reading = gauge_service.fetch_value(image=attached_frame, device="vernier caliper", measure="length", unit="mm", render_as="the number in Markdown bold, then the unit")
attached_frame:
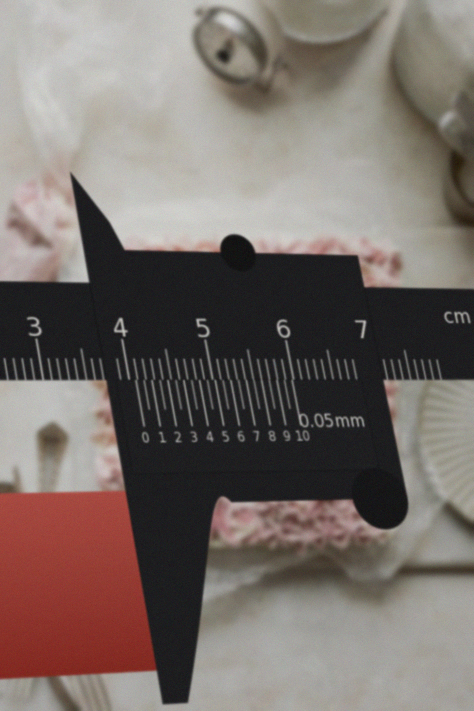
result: **40.8** mm
